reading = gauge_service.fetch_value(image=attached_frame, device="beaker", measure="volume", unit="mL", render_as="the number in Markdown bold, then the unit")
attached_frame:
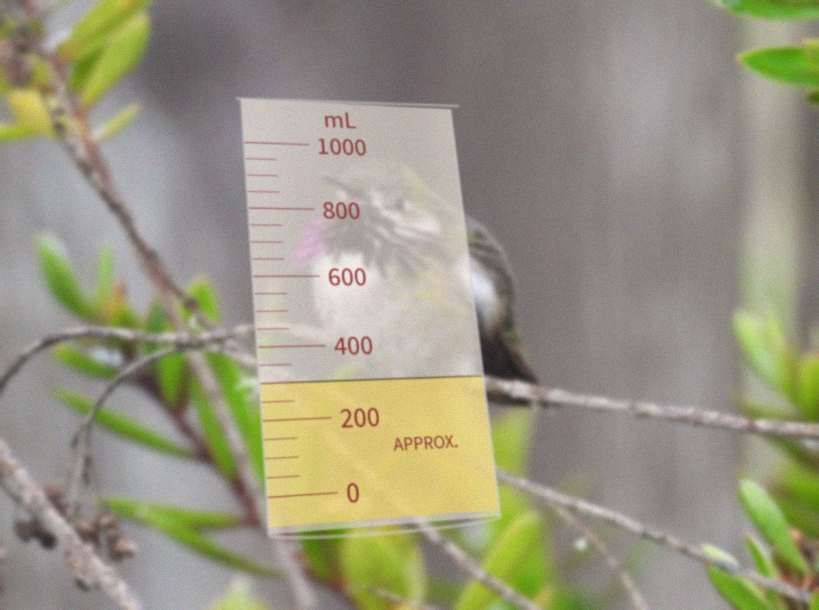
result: **300** mL
